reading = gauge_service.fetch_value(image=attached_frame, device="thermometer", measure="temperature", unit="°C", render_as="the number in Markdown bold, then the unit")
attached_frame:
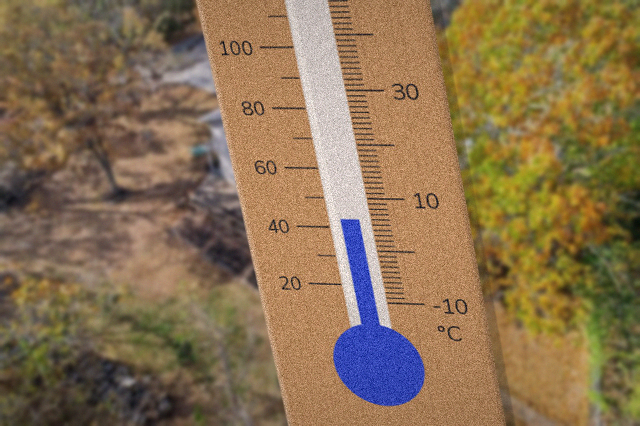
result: **6** °C
